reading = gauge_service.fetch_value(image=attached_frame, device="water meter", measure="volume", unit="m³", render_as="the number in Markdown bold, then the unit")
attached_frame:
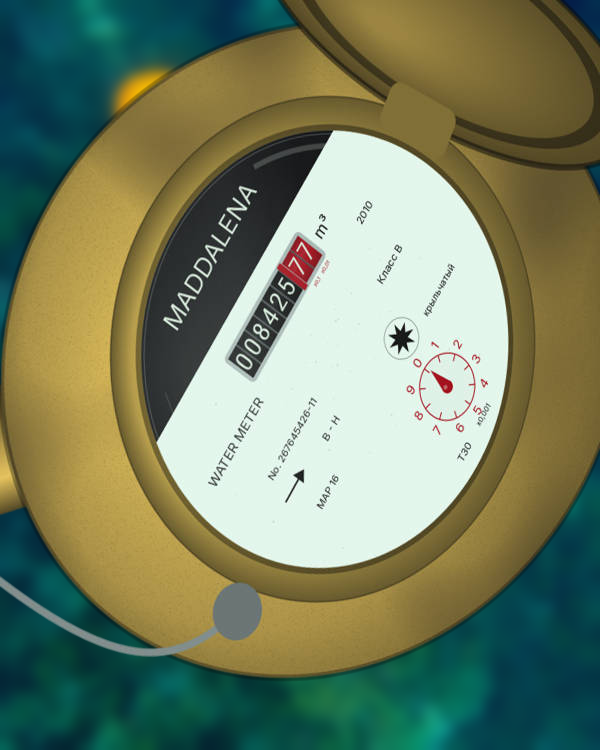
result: **8425.770** m³
